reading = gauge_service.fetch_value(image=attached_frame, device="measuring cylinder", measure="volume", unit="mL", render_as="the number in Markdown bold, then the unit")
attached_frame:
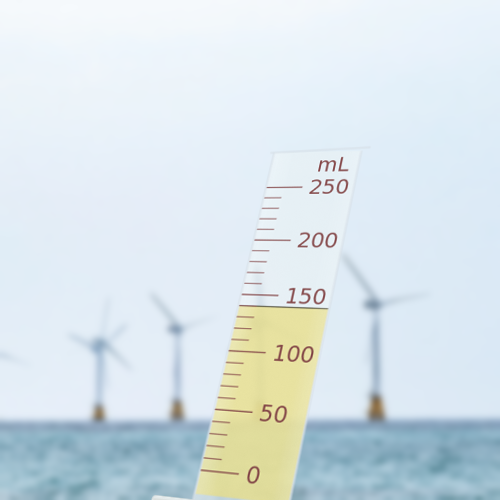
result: **140** mL
